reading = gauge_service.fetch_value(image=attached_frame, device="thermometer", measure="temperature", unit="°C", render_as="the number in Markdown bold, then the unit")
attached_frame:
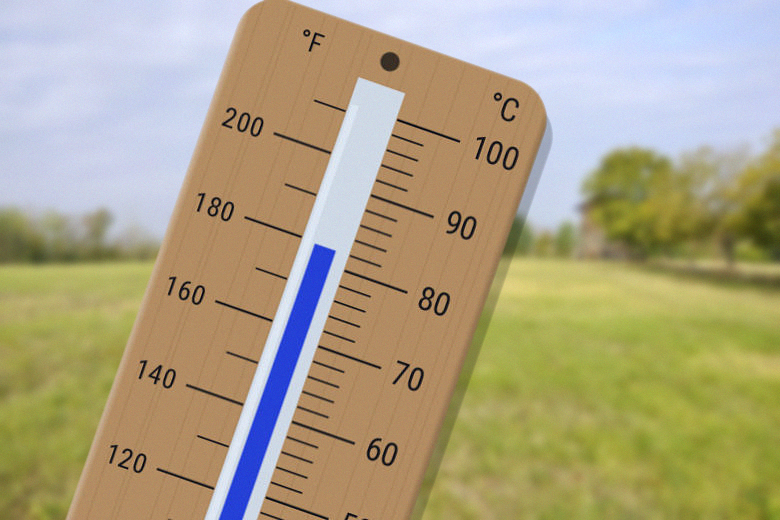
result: **82** °C
